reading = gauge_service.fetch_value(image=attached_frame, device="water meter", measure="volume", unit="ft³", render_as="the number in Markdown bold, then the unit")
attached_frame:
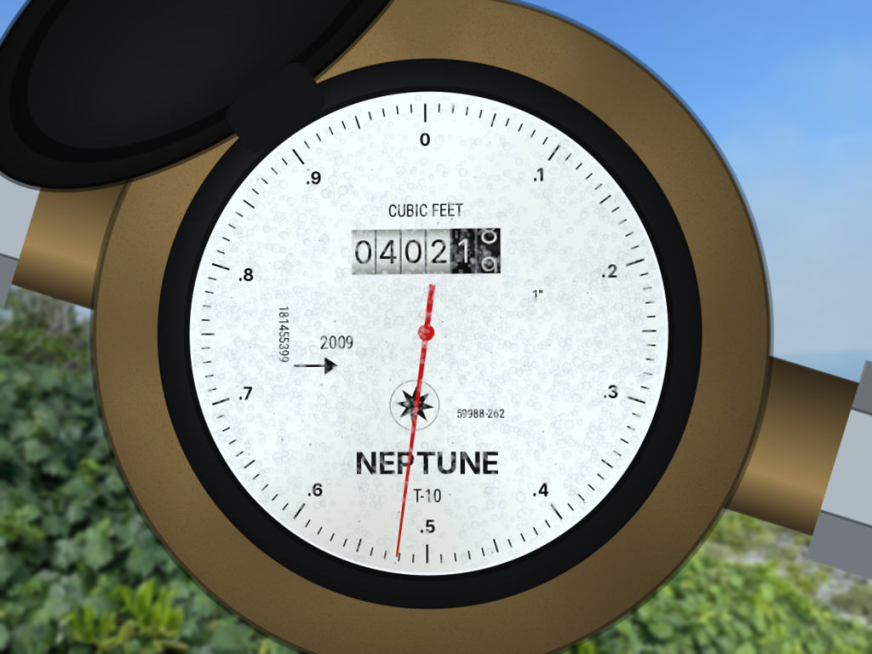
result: **40218.52** ft³
